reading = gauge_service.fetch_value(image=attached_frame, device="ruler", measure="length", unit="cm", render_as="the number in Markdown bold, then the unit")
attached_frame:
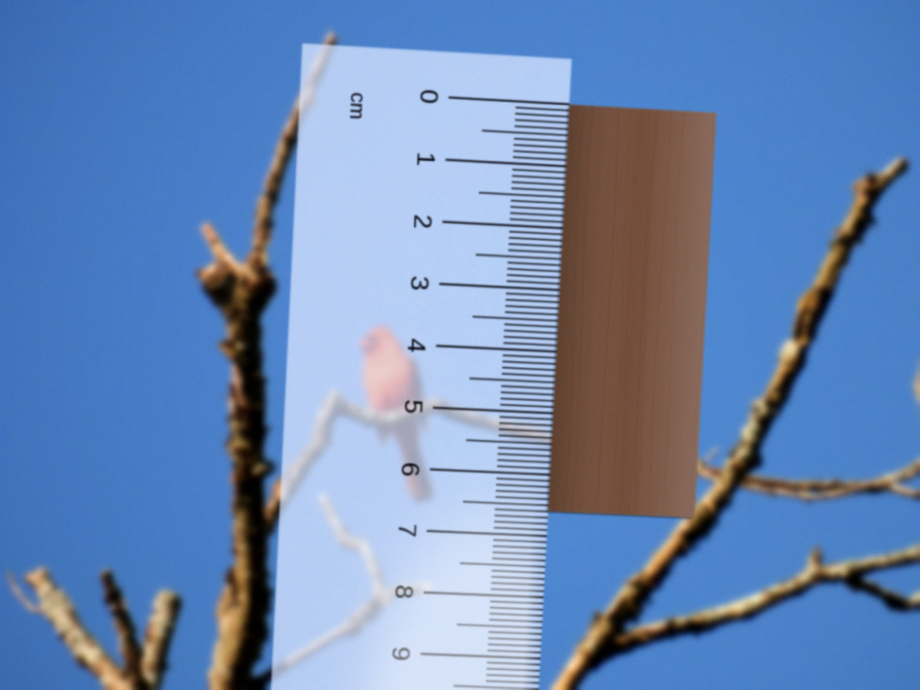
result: **6.6** cm
